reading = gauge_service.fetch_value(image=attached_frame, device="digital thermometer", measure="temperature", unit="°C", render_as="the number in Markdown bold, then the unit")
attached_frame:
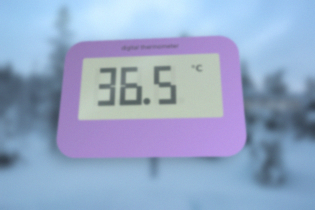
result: **36.5** °C
